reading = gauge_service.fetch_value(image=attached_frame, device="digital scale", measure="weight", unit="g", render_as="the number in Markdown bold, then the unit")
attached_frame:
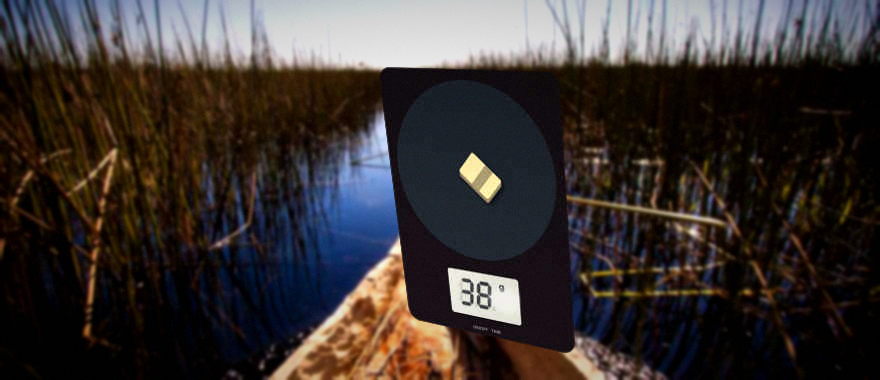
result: **38** g
